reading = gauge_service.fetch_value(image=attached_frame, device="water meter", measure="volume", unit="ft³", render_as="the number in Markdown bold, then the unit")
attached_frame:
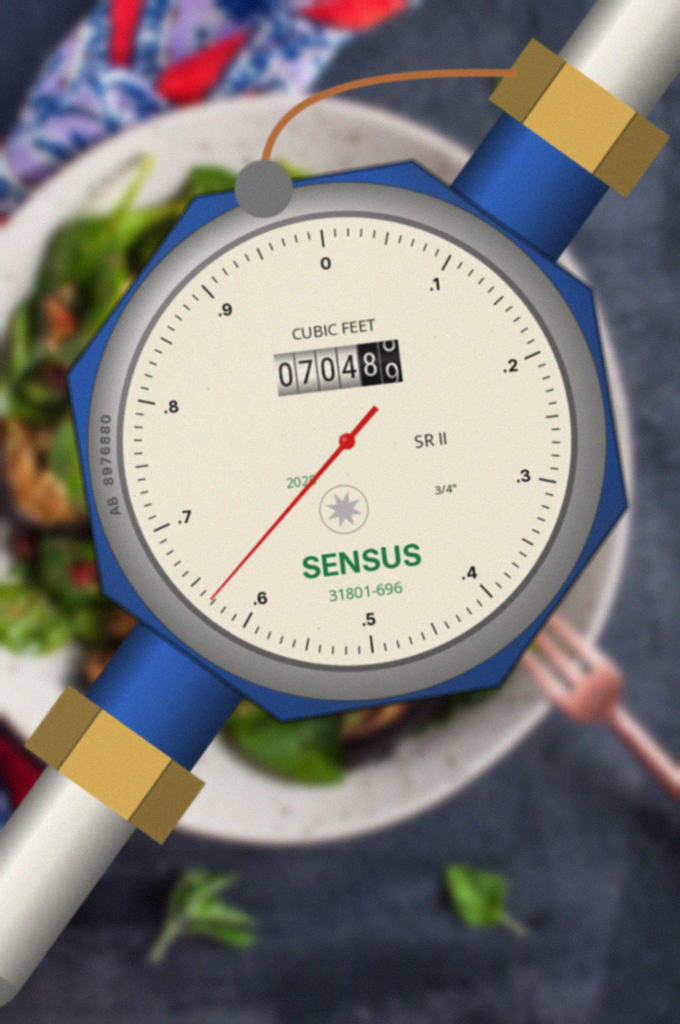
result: **70488.63** ft³
